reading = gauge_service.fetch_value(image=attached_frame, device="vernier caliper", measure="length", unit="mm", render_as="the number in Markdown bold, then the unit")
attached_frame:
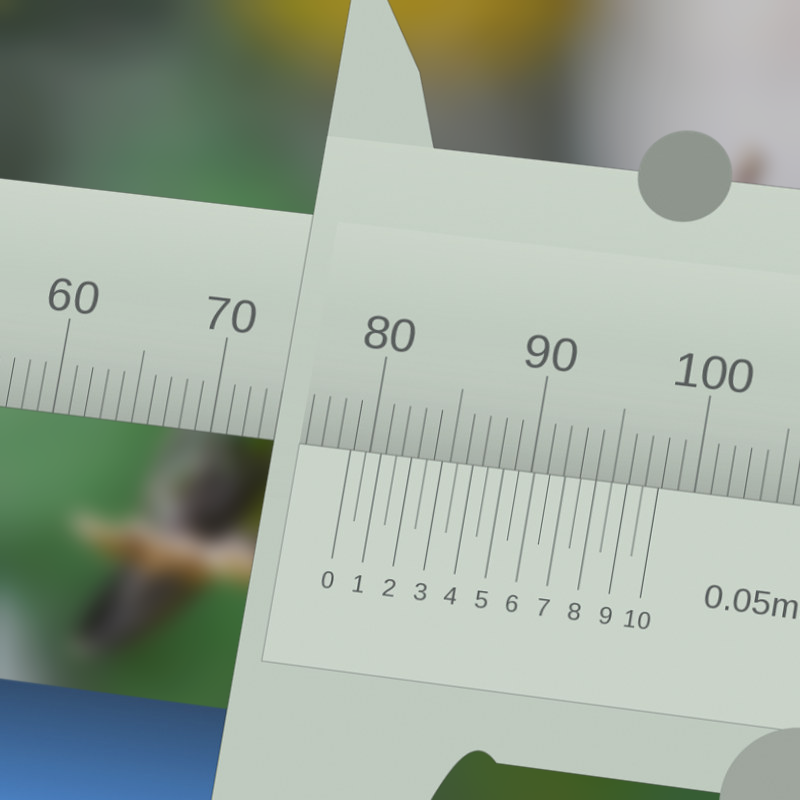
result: **78.8** mm
